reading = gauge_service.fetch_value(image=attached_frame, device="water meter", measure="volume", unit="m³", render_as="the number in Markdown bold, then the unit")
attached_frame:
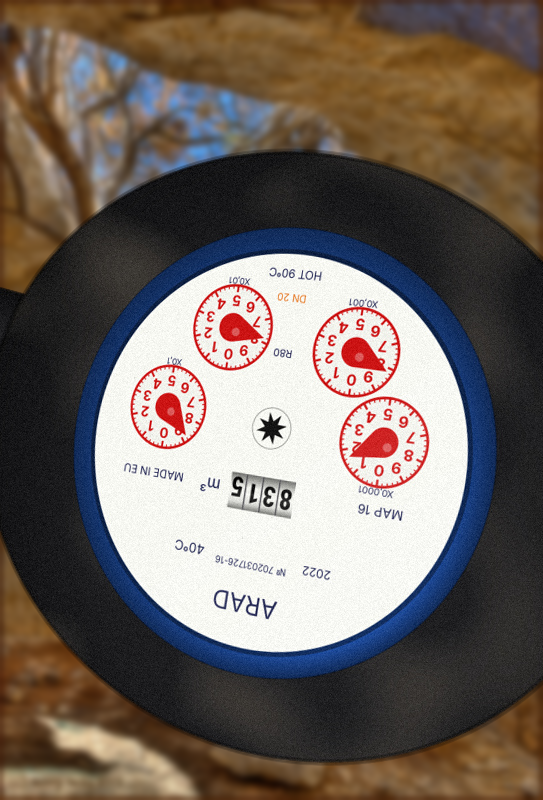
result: **8314.8781** m³
